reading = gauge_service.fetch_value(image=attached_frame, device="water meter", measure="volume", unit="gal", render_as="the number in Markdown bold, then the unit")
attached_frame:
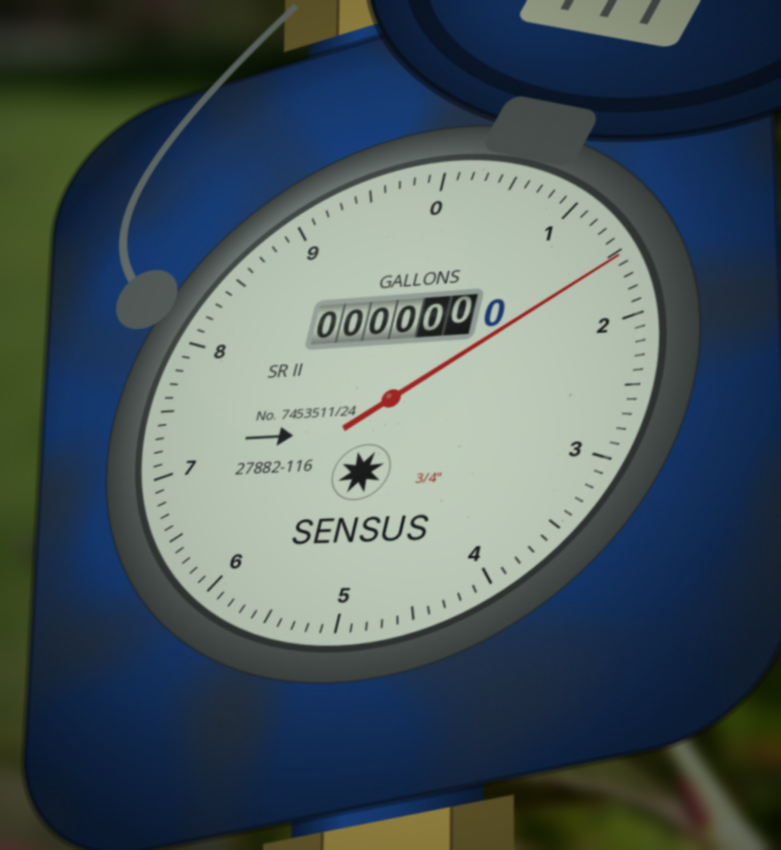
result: **1.5** gal
